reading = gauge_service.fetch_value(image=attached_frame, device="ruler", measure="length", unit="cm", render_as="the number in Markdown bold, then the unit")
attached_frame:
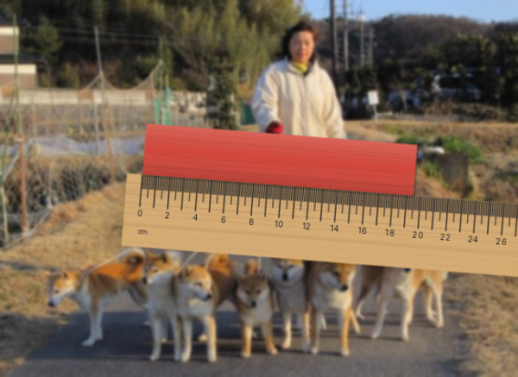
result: **19.5** cm
